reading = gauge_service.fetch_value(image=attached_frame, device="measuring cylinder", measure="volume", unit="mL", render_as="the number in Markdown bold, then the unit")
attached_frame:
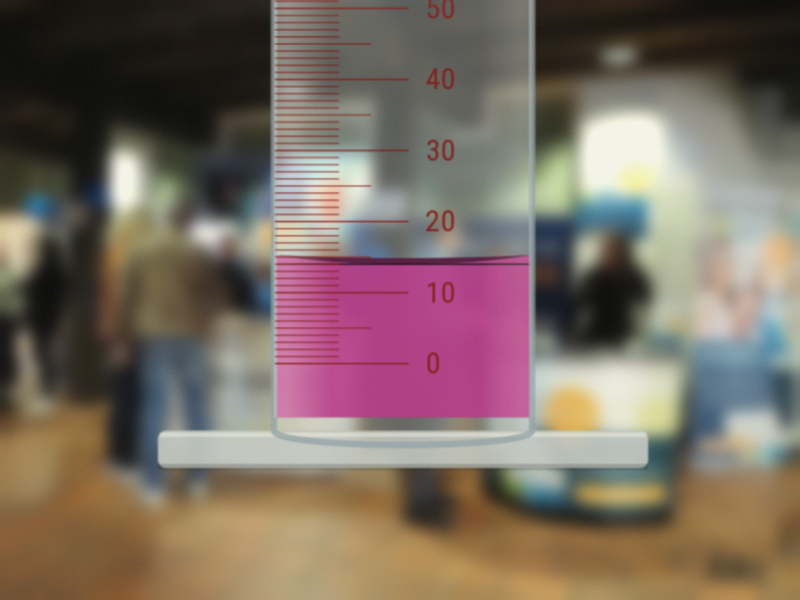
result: **14** mL
